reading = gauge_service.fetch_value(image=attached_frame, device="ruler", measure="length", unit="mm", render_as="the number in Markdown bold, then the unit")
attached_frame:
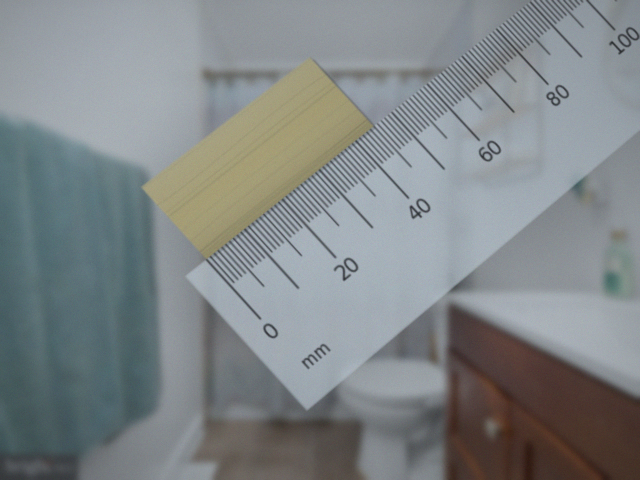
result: **45** mm
